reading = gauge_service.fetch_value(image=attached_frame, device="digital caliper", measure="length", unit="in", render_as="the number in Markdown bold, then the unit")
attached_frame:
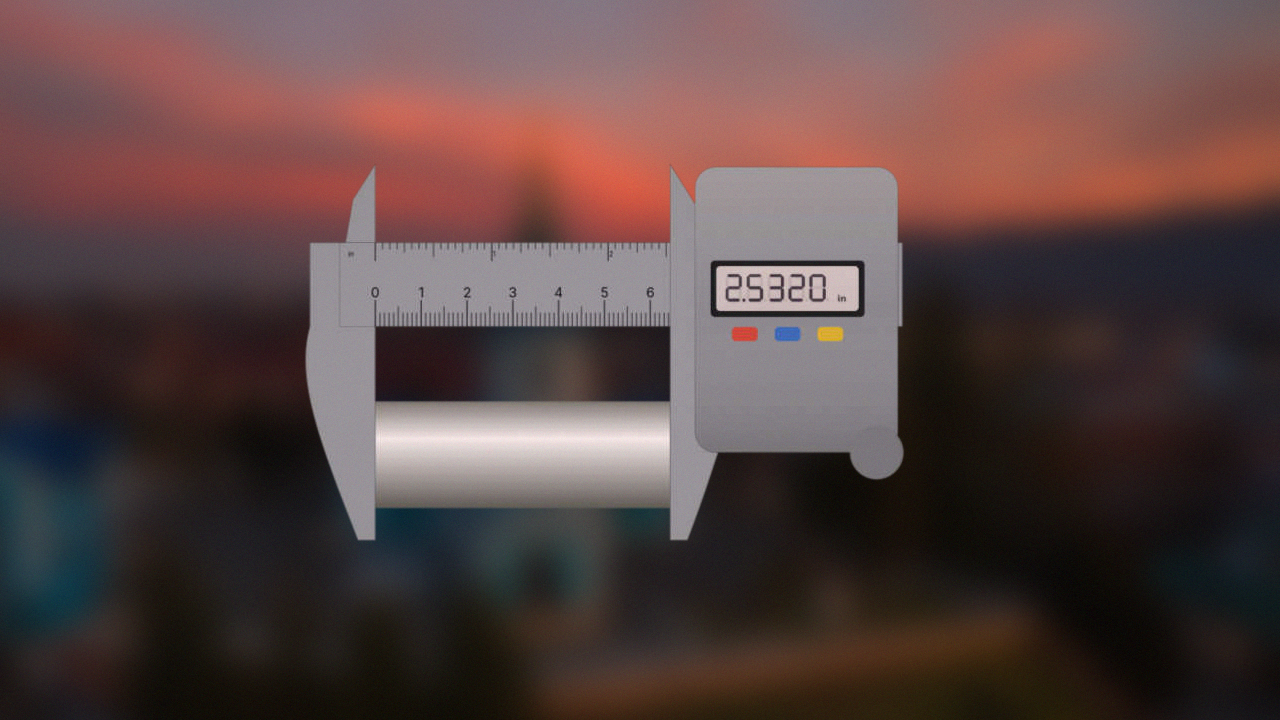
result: **2.5320** in
